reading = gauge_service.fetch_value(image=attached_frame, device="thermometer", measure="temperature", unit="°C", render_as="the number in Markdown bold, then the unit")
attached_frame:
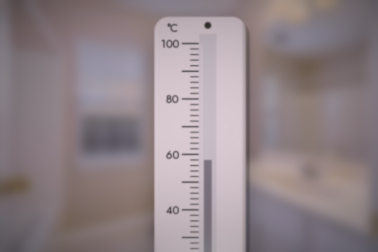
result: **58** °C
